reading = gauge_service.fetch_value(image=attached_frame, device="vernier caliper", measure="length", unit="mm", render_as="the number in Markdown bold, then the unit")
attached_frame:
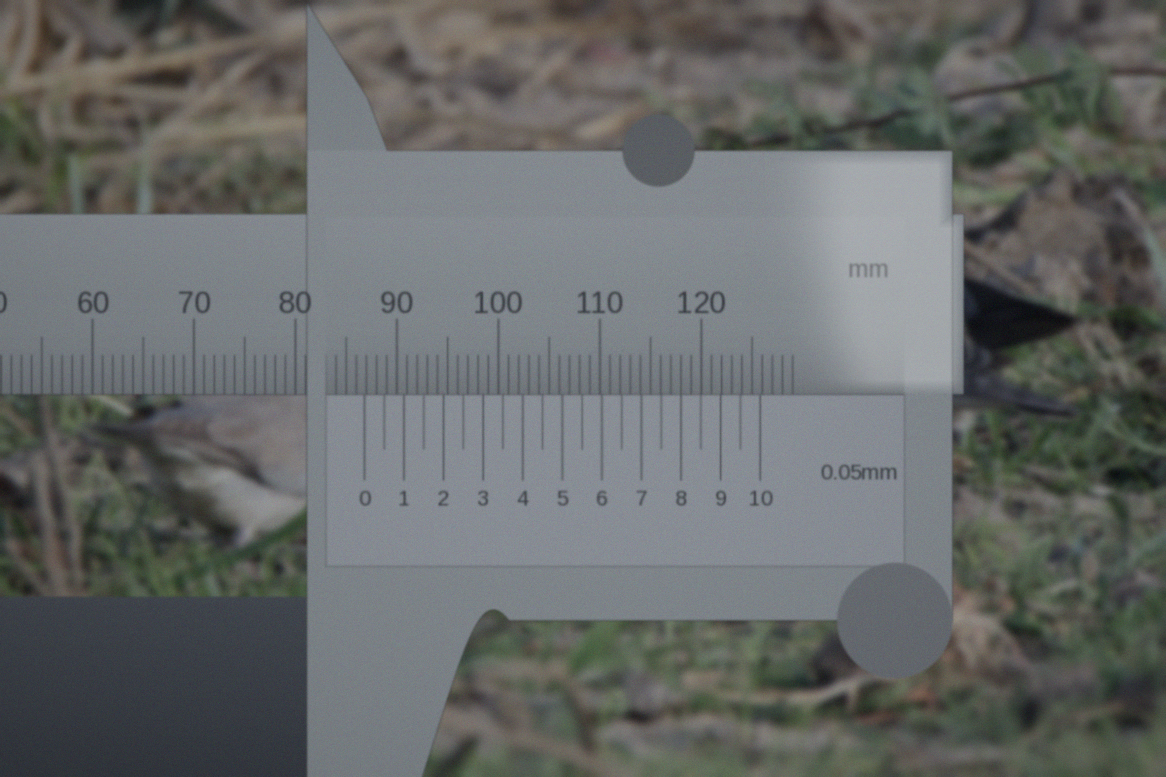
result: **86.8** mm
